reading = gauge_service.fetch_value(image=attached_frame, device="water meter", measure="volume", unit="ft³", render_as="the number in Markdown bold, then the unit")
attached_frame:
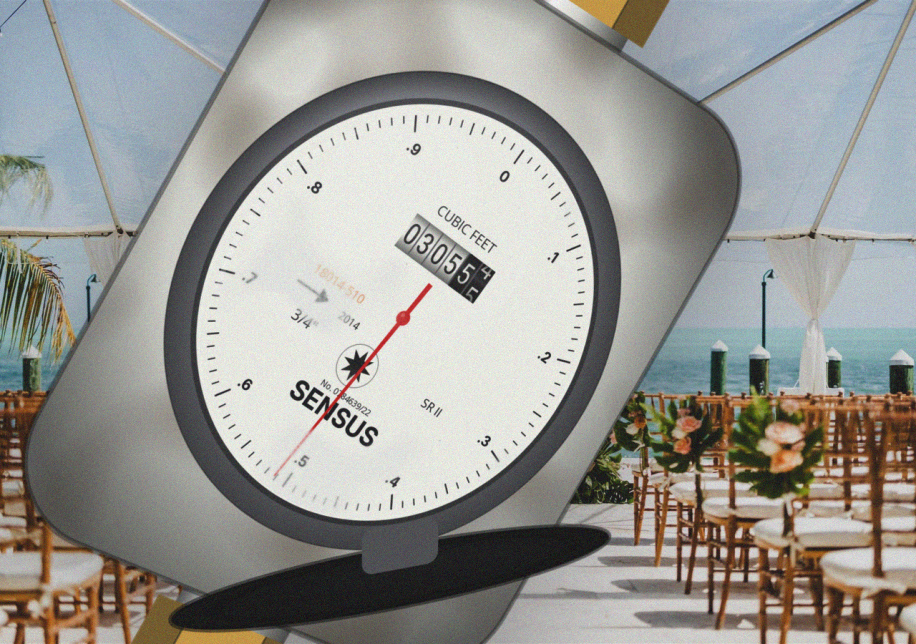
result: **30554.51** ft³
